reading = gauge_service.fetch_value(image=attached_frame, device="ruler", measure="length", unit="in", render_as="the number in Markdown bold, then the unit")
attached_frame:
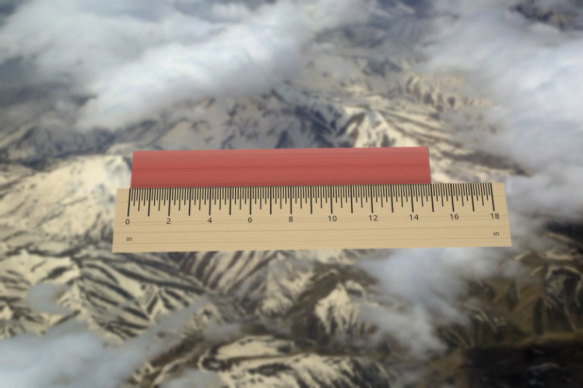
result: **15** in
